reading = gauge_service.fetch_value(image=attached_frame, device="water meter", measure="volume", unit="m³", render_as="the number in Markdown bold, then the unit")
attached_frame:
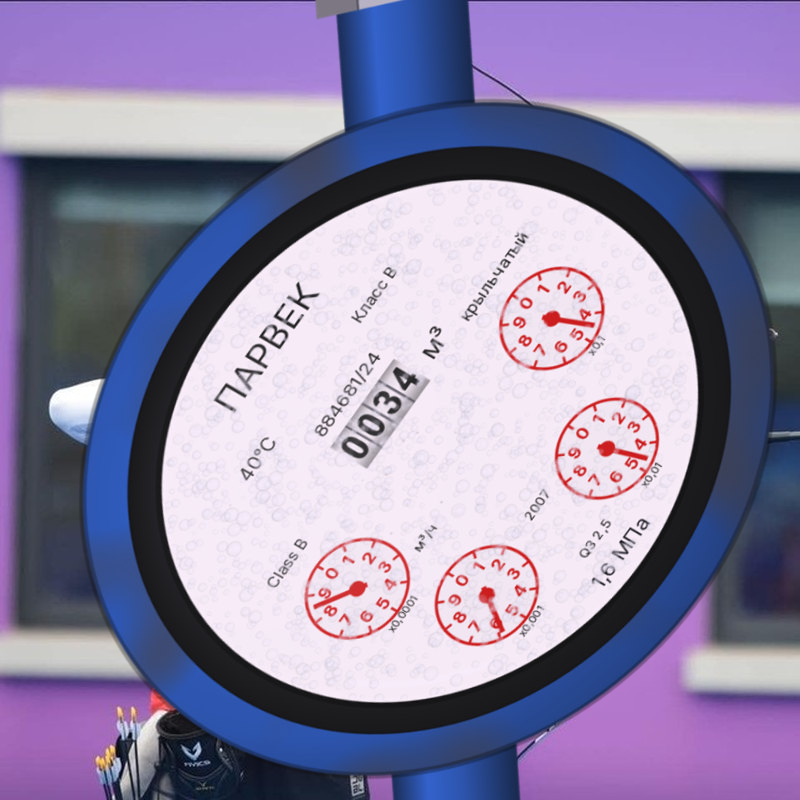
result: **34.4458** m³
